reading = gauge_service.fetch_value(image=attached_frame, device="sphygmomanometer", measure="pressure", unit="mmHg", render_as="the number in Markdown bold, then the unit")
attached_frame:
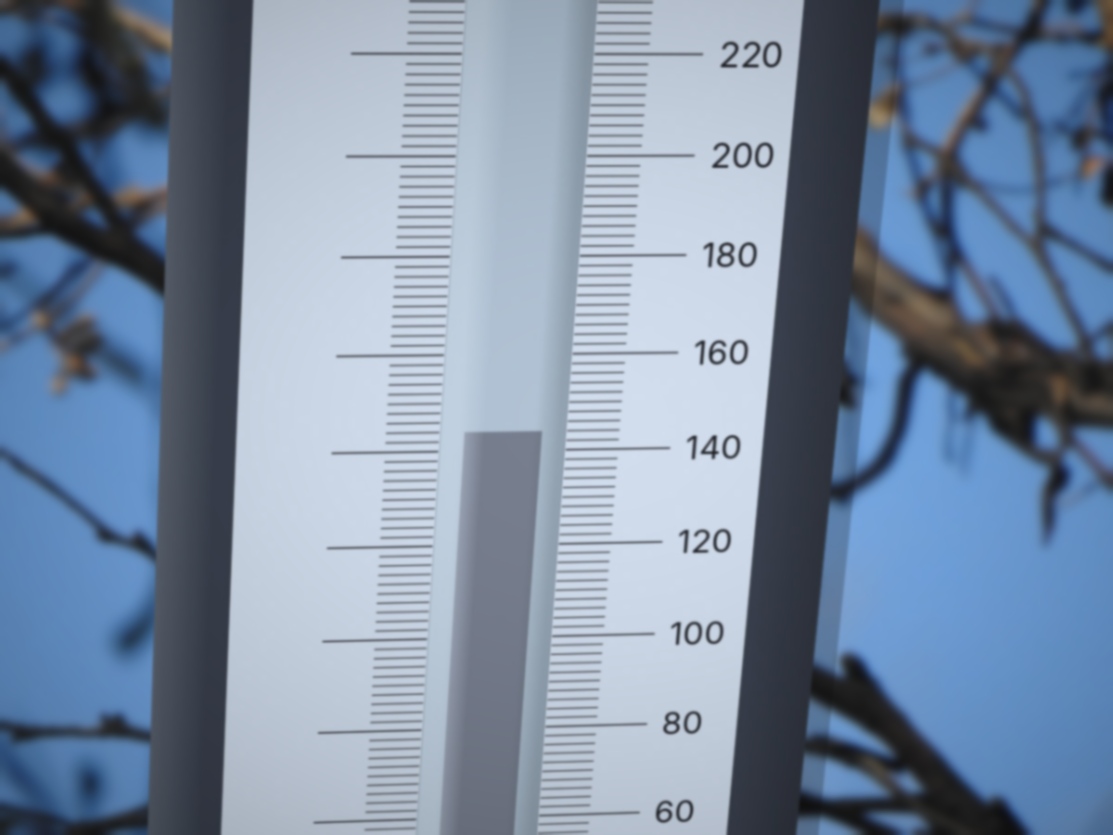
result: **144** mmHg
